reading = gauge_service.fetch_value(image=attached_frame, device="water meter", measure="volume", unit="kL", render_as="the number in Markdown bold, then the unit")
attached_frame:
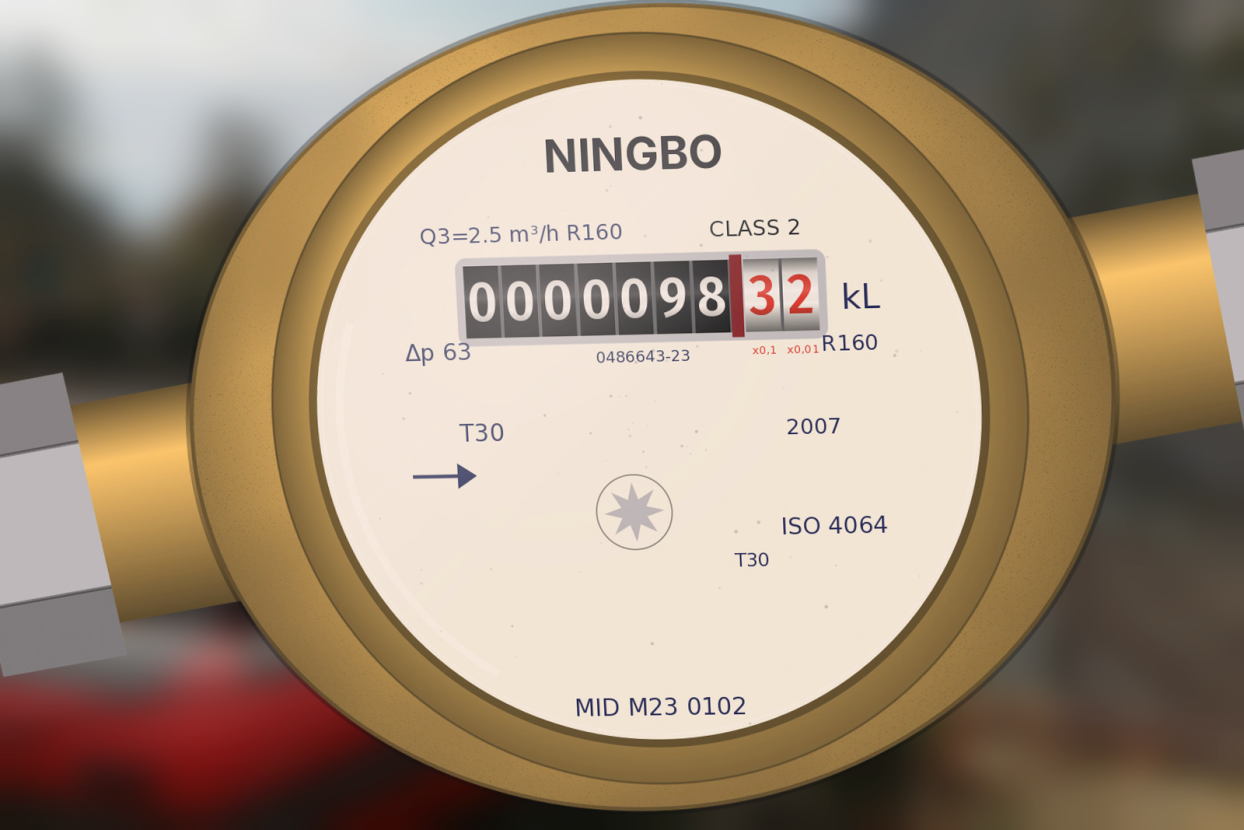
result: **98.32** kL
